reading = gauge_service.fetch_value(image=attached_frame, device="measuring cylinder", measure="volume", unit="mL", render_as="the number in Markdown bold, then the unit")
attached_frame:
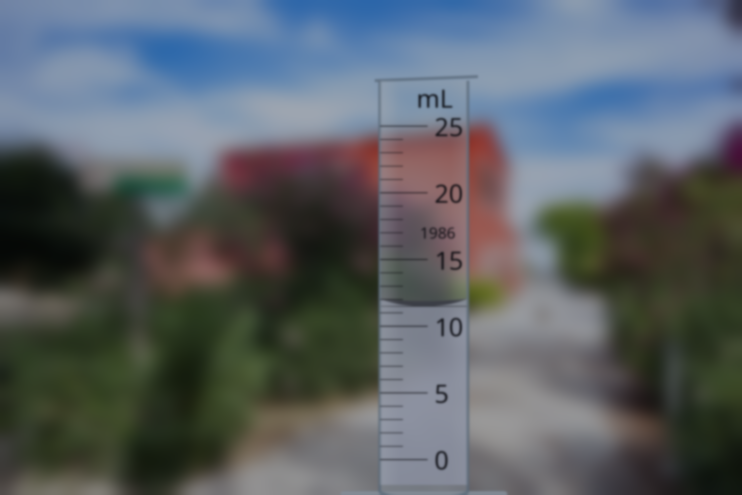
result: **11.5** mL
